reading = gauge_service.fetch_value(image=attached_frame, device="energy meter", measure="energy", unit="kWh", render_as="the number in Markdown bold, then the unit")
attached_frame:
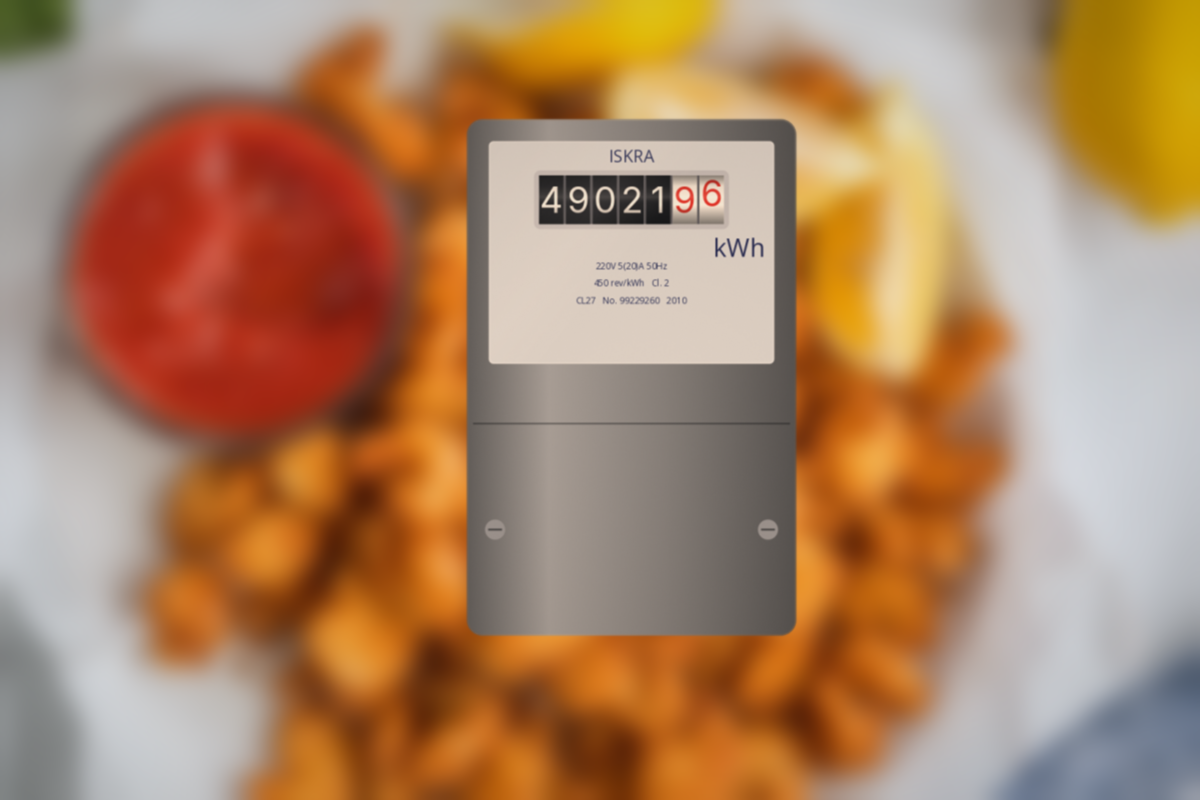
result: **49021.96** kWh
